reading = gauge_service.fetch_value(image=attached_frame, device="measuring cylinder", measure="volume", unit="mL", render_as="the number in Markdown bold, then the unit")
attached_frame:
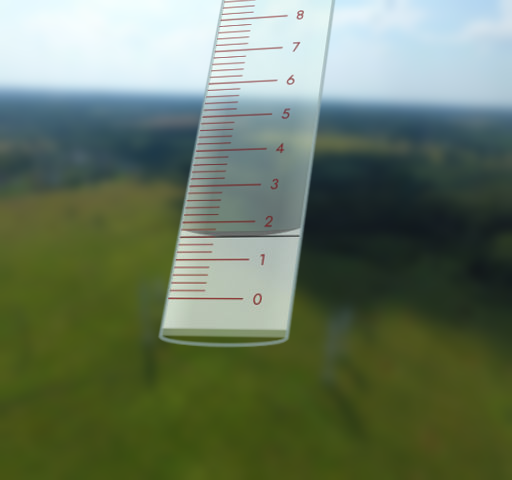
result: **1.6** mL
